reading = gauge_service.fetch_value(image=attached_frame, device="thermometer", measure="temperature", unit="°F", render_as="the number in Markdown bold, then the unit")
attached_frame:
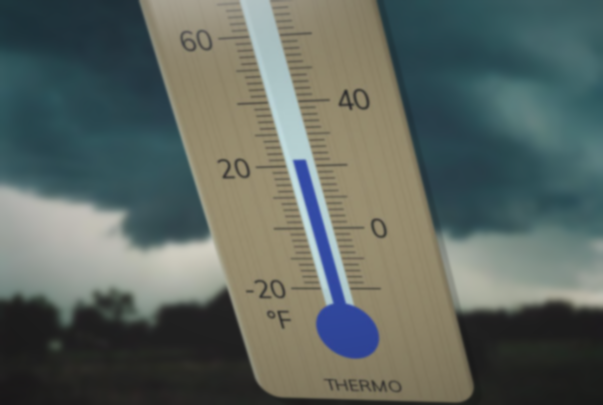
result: **22** °F
